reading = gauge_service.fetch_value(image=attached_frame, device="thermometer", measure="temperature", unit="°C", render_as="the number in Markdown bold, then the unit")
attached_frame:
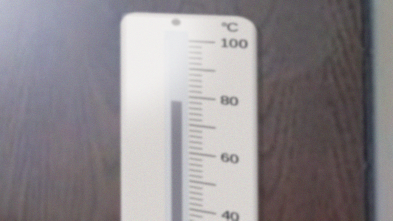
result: **78** °C
